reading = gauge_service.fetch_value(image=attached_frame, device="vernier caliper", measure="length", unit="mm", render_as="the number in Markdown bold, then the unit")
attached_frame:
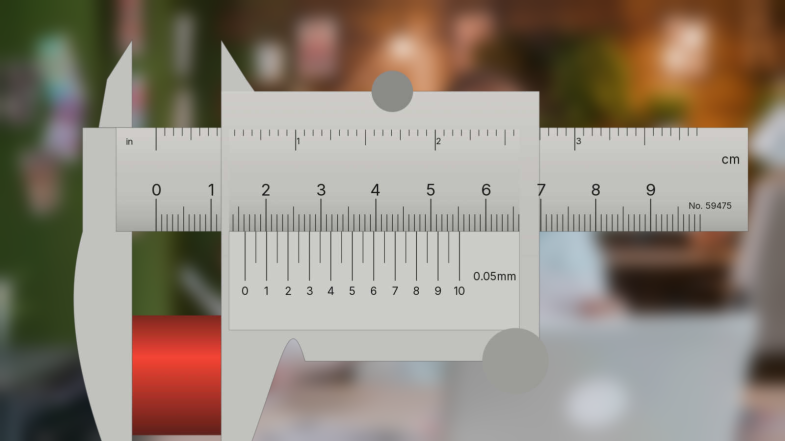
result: **16.2** mm
